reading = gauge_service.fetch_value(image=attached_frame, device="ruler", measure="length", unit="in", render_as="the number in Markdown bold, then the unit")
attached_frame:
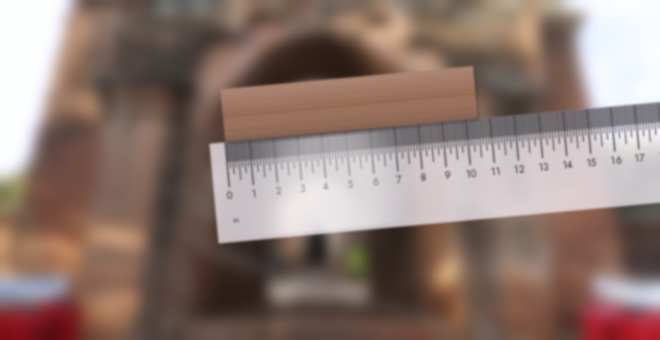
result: **10.5** in
